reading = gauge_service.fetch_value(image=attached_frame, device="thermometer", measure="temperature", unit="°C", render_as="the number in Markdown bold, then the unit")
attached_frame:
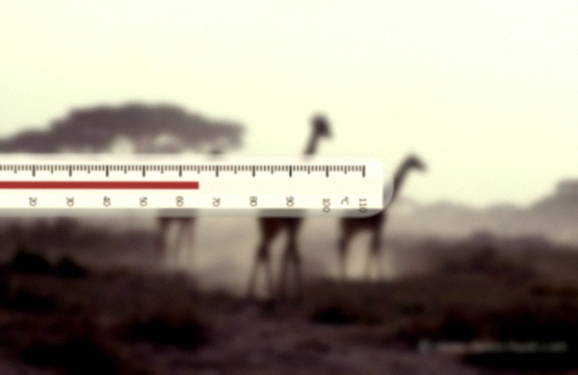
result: **65** °C
